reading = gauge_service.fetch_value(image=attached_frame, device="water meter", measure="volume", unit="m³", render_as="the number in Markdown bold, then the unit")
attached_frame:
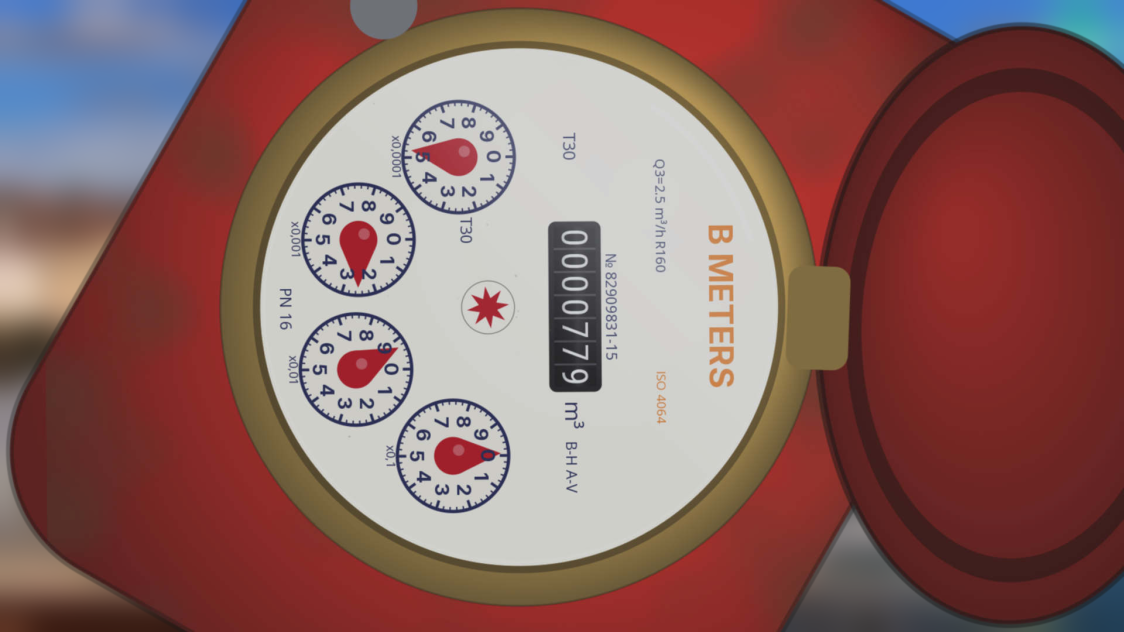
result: **778.9925** m³
